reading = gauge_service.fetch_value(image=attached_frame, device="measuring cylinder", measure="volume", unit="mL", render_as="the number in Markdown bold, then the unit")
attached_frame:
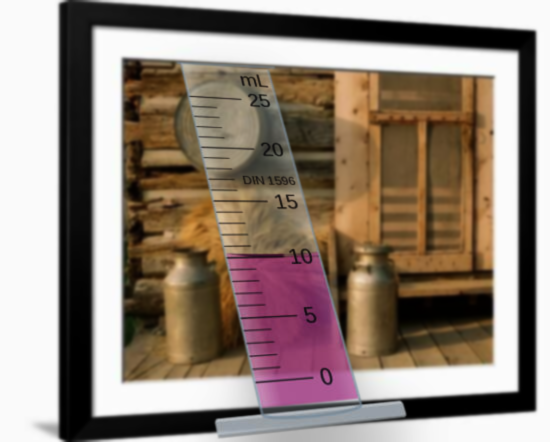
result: **10** mL
